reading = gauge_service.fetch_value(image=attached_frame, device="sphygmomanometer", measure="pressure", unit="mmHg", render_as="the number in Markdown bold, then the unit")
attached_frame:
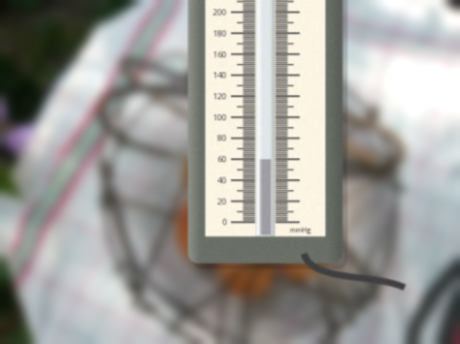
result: **60** mmHg
